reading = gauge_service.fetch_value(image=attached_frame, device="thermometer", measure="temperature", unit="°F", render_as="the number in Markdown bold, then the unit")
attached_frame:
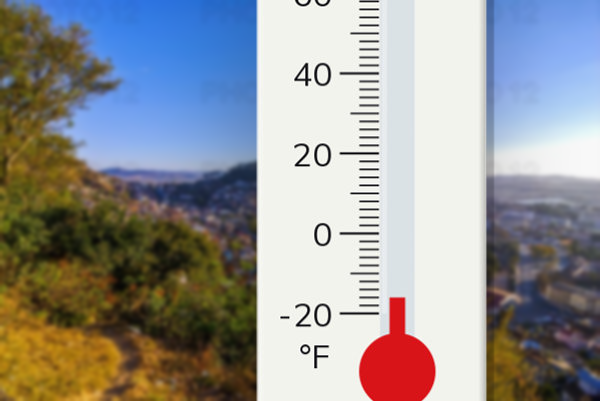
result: **-16** °F
